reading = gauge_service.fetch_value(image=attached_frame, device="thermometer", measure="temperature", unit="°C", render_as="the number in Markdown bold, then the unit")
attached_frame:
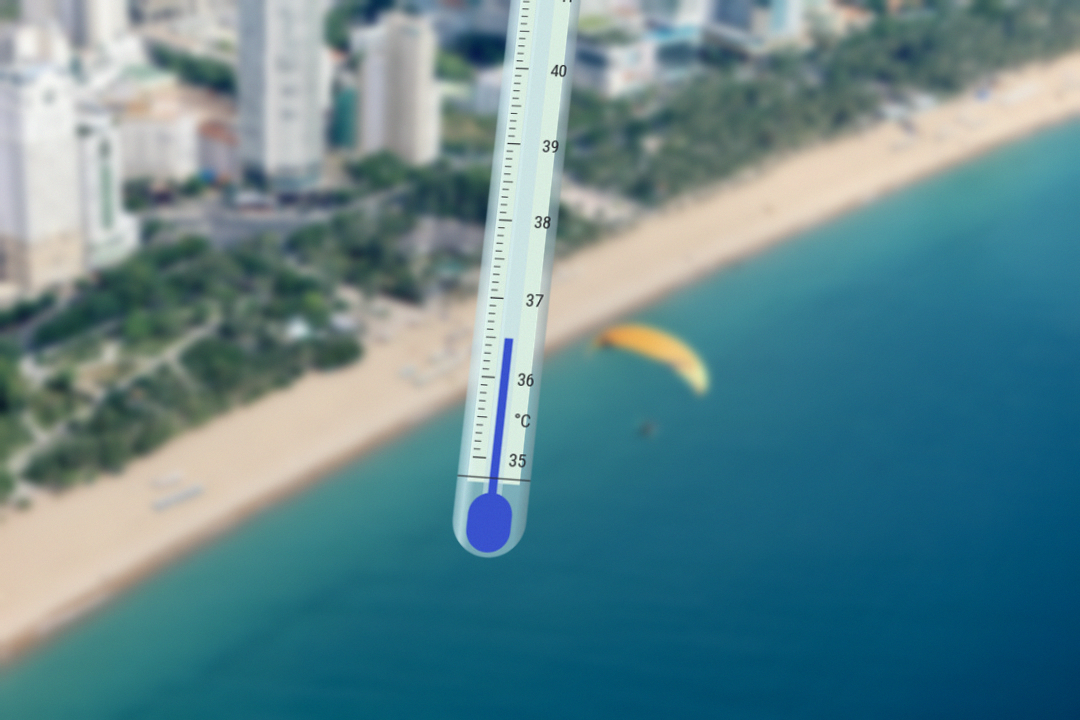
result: **36.5** °C
